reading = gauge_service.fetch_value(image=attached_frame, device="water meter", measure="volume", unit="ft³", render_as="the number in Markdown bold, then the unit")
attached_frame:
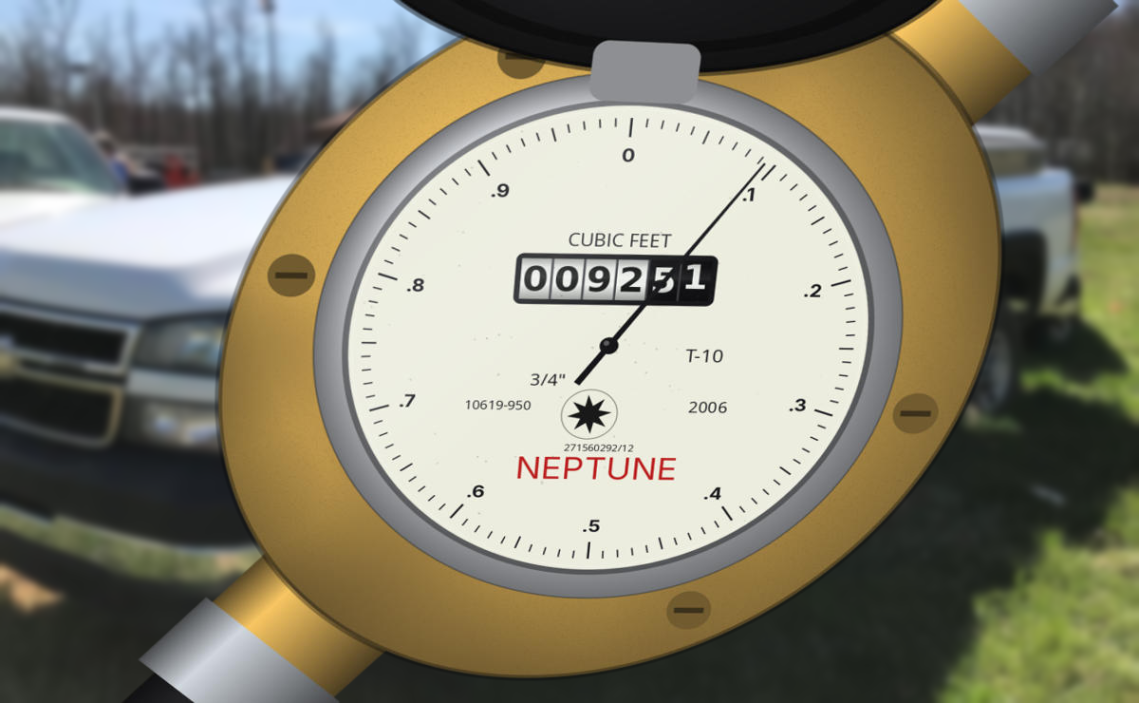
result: **9251.09** ft³
